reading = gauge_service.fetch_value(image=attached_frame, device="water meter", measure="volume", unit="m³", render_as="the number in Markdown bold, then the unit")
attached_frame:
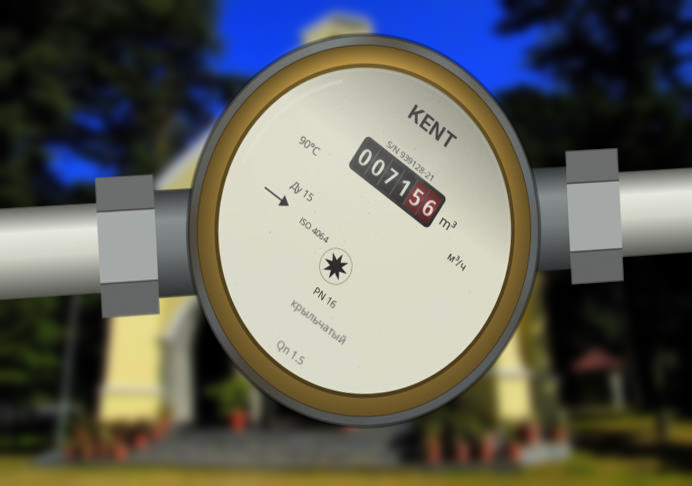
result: **71.56** m³
